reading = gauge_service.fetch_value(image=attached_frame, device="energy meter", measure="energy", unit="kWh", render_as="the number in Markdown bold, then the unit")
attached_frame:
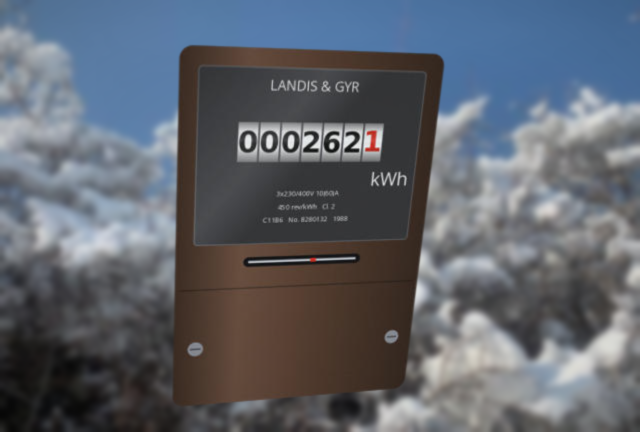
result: **262.1** kWh
